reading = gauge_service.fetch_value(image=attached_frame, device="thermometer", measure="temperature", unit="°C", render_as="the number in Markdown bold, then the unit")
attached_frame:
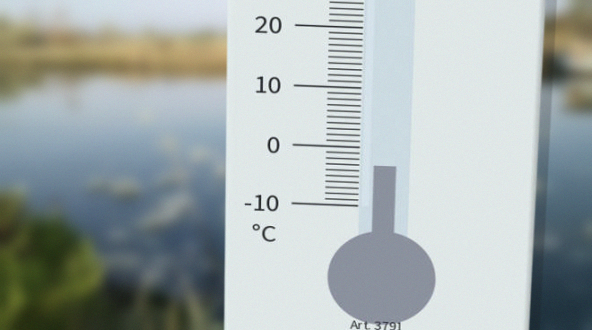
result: **-3** °C
